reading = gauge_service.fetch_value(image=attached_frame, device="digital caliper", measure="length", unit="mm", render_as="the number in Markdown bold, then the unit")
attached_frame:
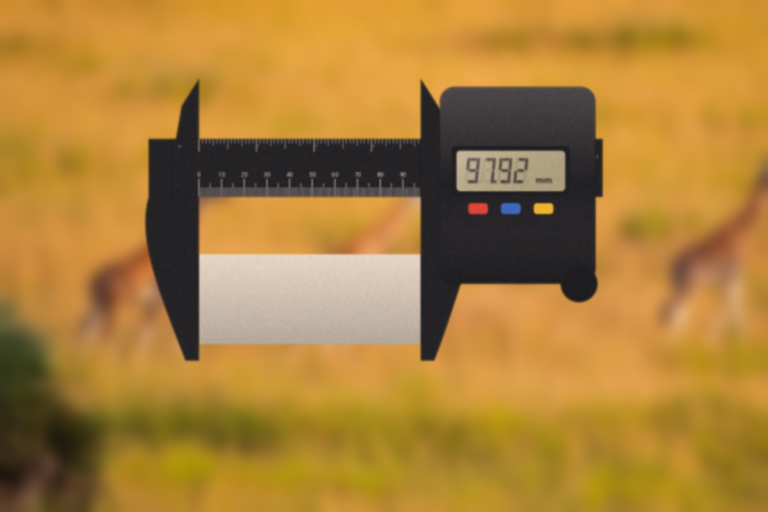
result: **97.92** mm
